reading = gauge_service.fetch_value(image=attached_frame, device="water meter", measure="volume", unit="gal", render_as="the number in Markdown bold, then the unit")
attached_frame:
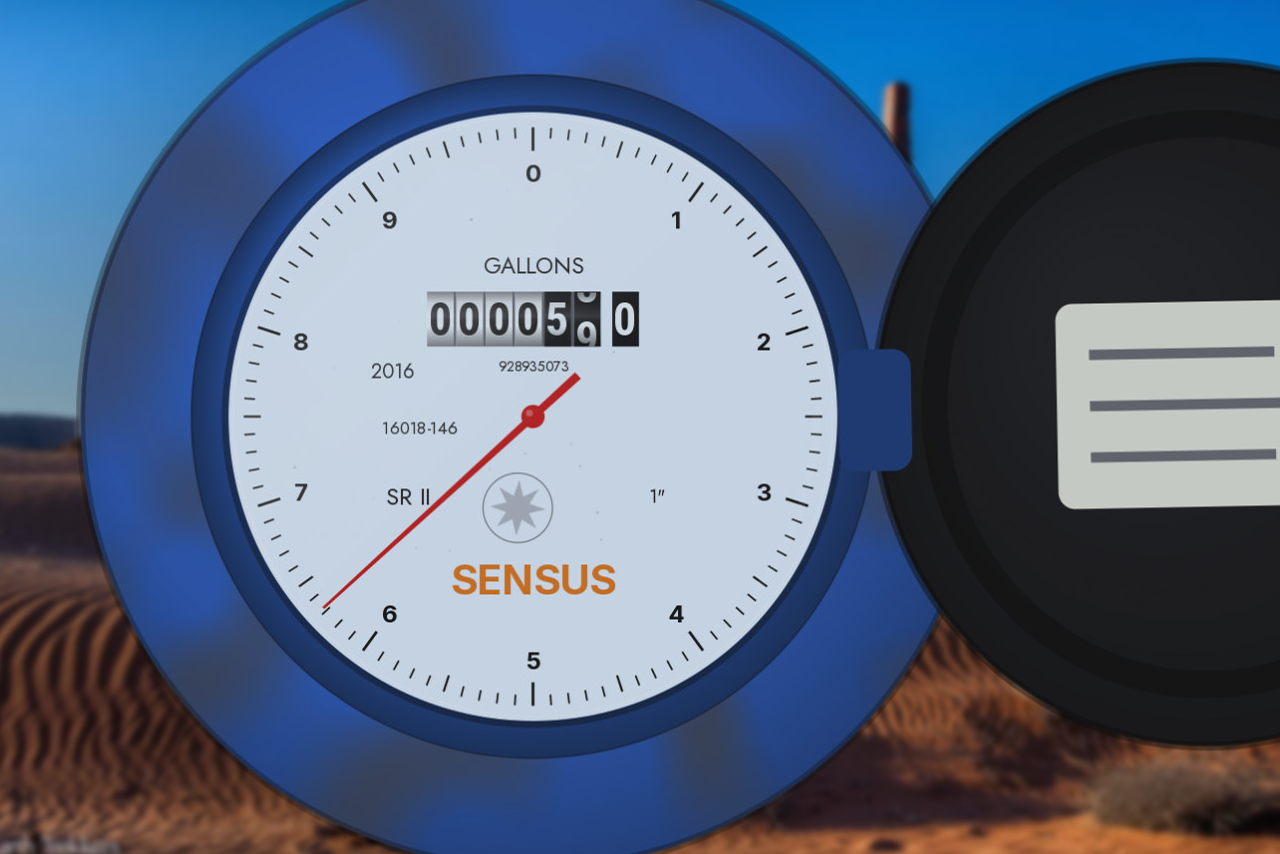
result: **586.3** gal
